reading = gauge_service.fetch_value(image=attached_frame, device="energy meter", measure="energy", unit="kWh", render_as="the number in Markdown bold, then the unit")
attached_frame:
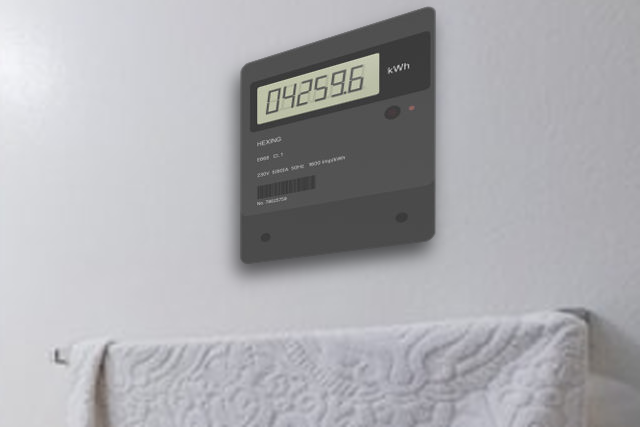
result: **4259.6** kWh
